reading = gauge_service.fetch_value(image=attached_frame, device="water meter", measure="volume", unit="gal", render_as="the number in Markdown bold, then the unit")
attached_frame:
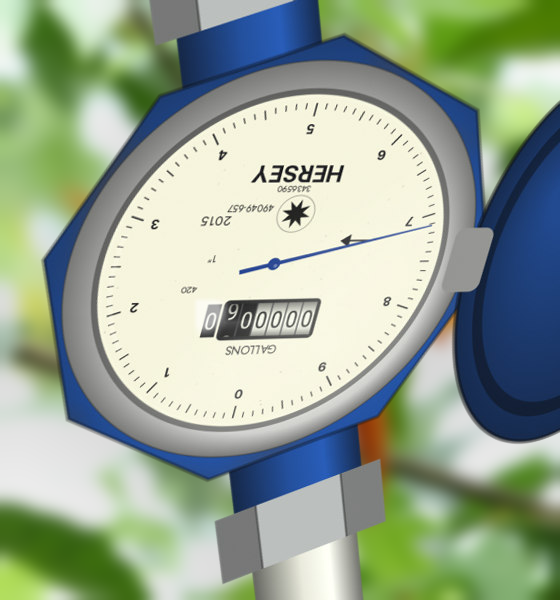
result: **57.1** gal
